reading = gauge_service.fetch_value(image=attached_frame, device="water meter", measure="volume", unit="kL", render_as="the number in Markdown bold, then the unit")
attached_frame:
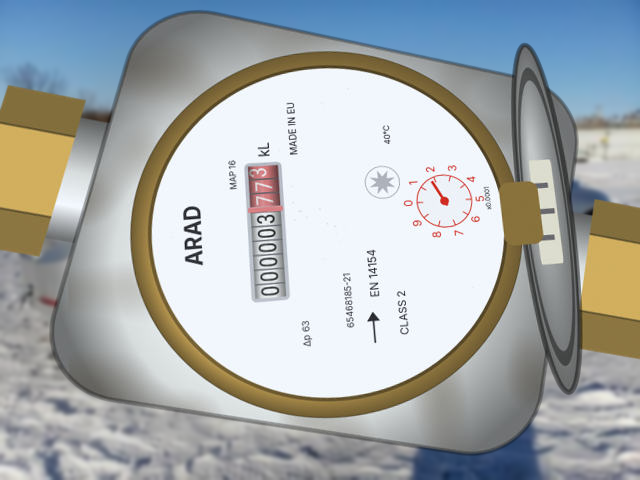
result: **3.7731** kL
